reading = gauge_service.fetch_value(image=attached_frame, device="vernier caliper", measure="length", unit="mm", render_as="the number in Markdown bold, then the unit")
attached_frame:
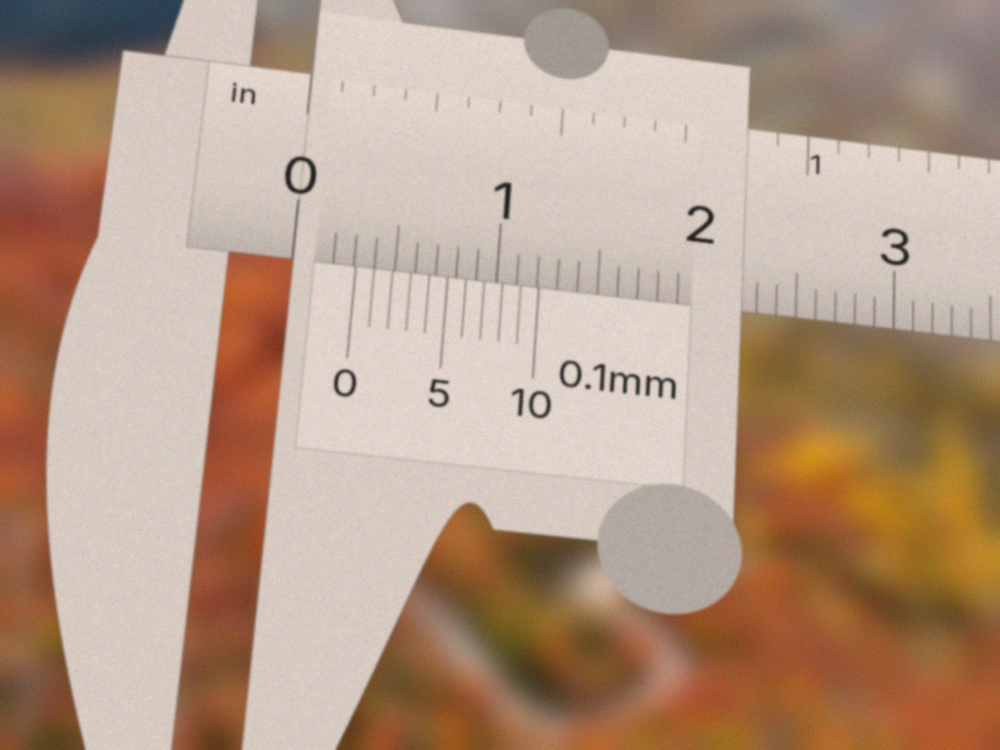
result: **3.1** mm
